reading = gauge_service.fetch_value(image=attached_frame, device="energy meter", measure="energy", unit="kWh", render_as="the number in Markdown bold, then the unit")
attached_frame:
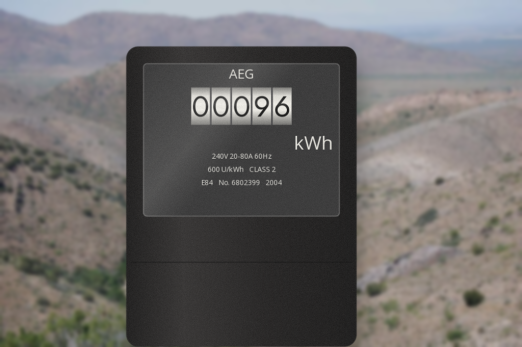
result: **96** kWh
